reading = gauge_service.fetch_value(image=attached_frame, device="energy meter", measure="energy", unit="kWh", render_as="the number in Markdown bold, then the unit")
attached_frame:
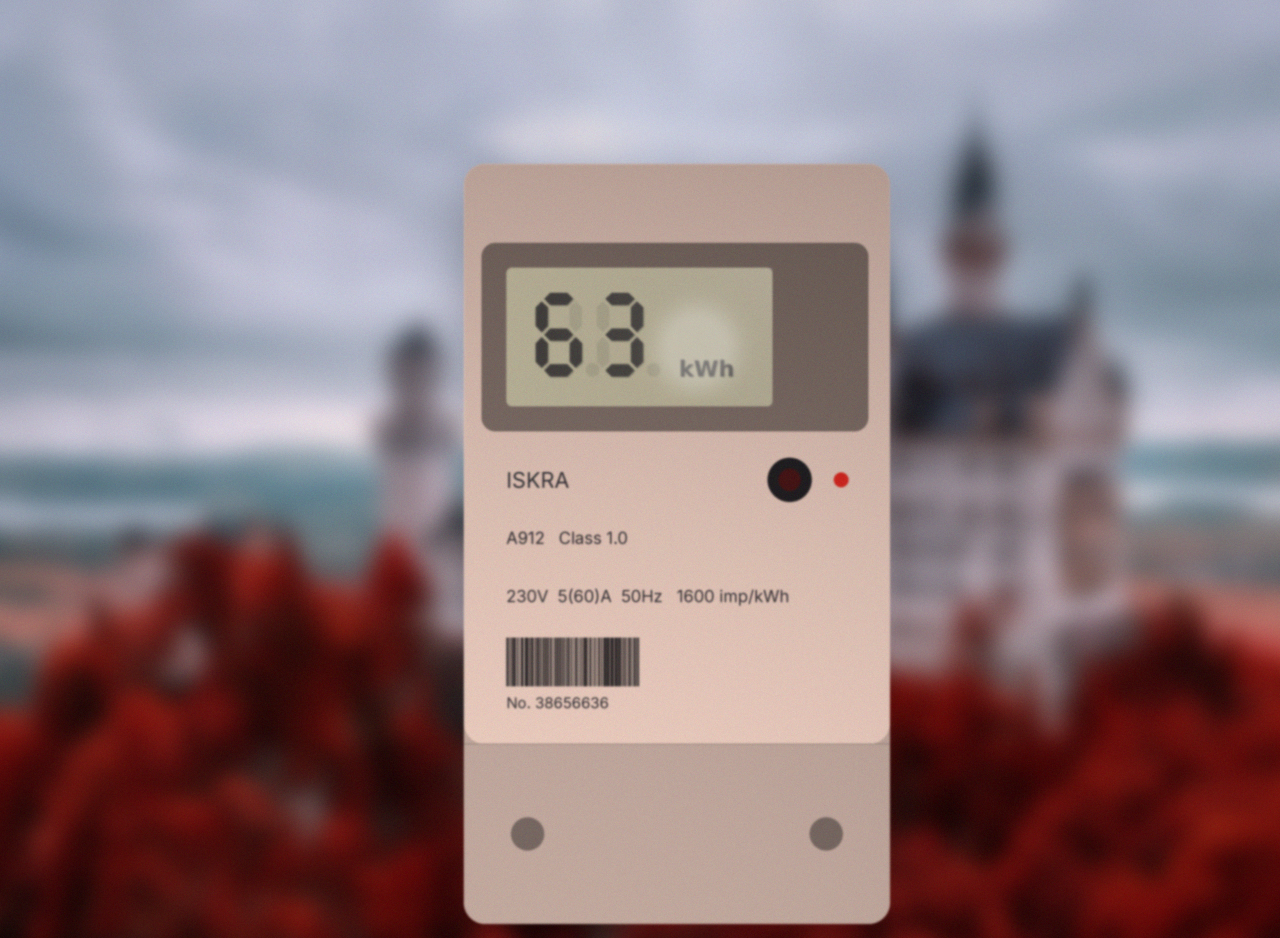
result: **63** kWh
